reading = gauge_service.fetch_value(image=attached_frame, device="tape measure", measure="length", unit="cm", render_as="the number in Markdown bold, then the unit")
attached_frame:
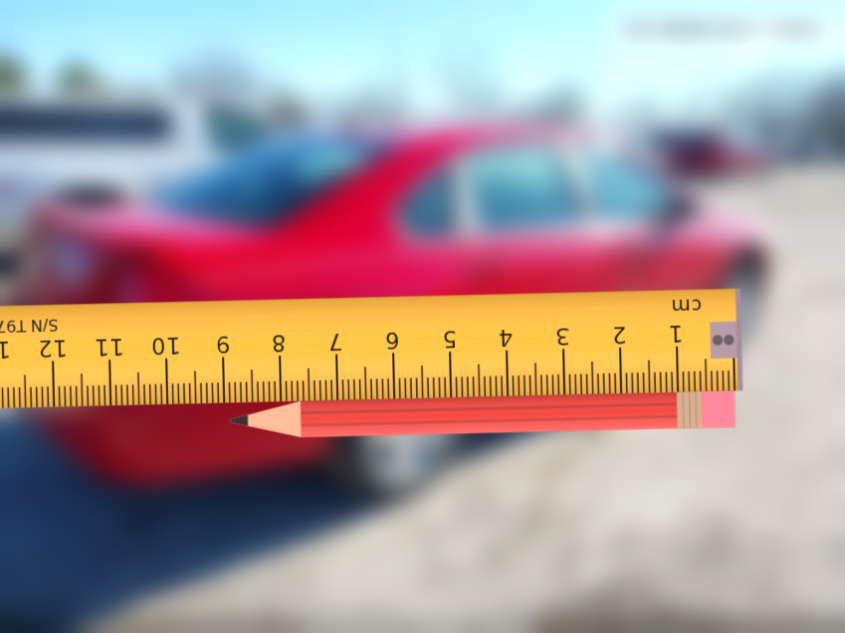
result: **8.9** cm
